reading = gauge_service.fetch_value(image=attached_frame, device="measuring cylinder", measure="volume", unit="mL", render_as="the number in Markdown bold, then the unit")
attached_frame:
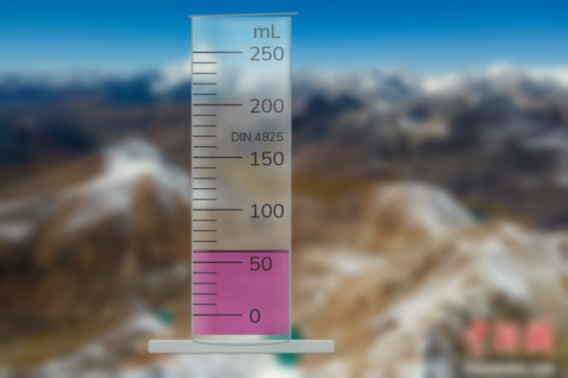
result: **60** mL
